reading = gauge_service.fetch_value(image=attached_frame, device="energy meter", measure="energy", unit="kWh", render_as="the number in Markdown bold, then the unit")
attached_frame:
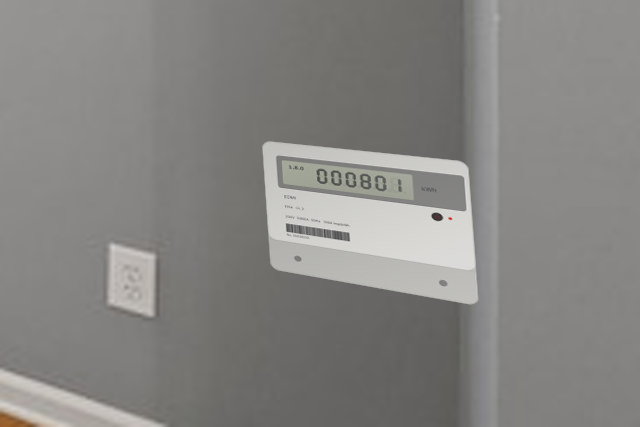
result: **801** kWh
